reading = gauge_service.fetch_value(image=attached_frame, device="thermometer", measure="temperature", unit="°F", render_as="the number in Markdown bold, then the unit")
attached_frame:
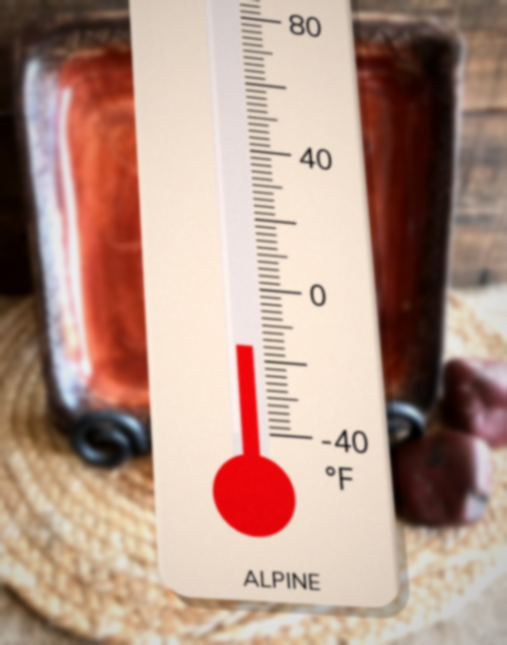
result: **-16** °F
